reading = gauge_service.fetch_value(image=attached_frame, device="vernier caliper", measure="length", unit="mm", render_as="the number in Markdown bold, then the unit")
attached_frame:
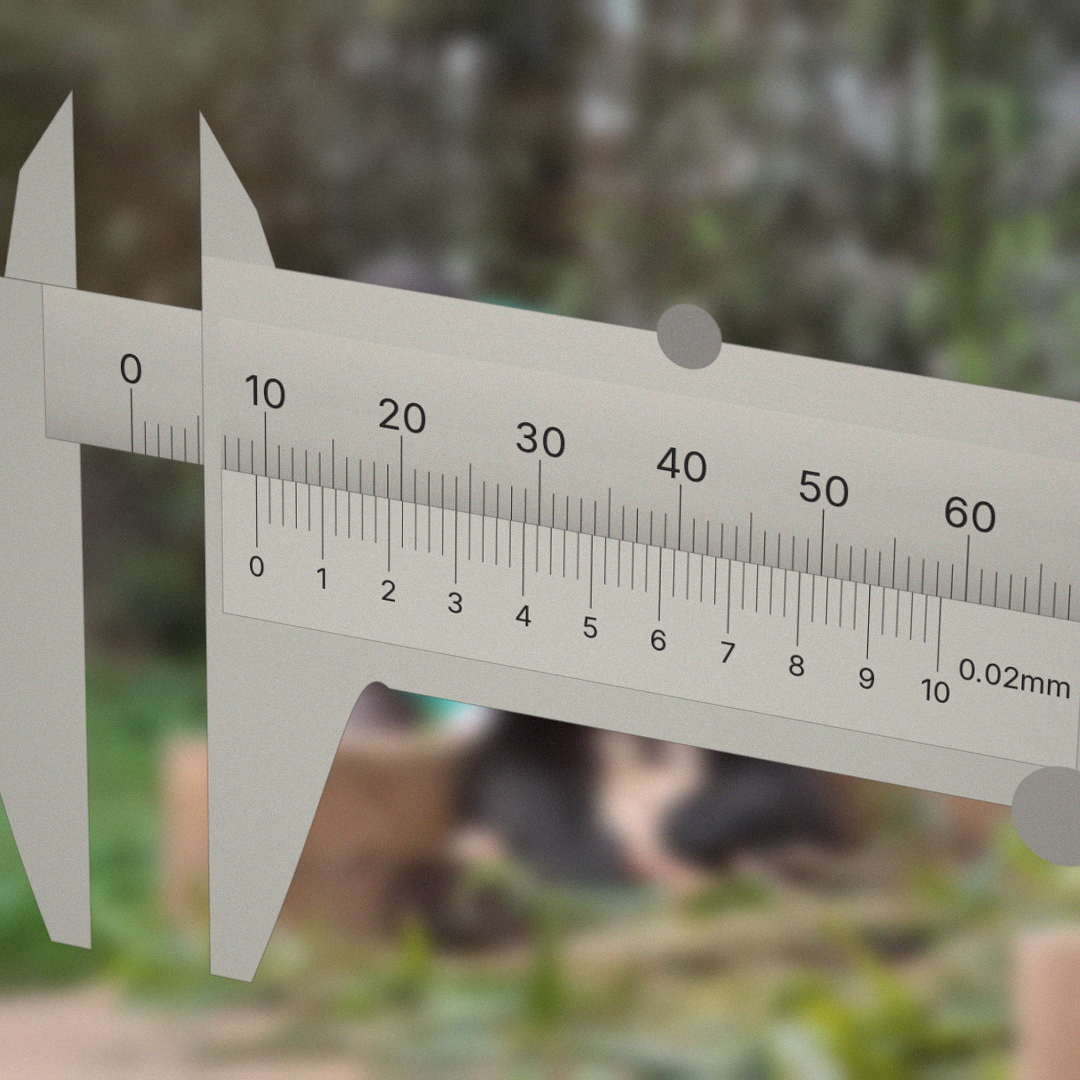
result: **9.3** mm
